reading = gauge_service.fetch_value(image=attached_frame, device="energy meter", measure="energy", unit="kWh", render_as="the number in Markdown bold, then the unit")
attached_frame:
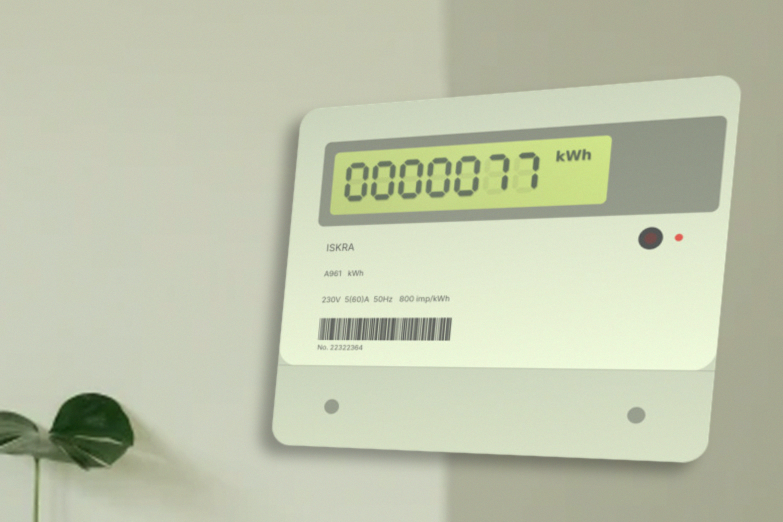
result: **77** kWh
